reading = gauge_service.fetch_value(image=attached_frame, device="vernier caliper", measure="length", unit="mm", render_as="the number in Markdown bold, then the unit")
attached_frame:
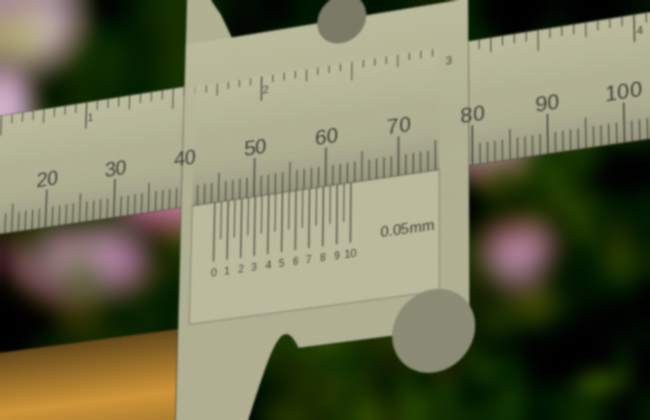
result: **44.5** mm
